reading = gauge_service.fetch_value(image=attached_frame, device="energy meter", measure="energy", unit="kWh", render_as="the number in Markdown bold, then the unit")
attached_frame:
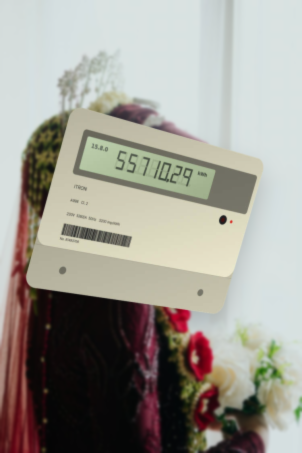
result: **55710.29** kWh
